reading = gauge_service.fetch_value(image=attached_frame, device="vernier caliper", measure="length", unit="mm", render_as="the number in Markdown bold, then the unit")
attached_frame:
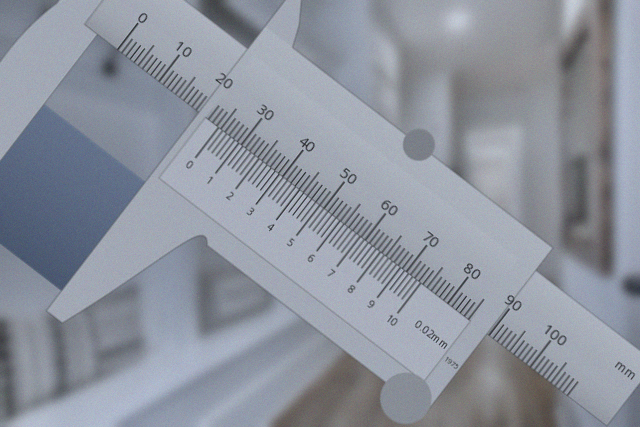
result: **24.5** mm
